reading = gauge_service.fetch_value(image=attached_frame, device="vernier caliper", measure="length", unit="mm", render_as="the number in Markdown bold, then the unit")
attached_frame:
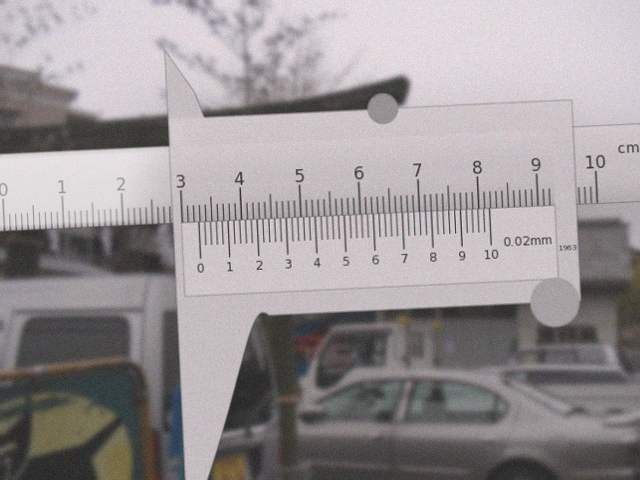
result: **32.8** mm
